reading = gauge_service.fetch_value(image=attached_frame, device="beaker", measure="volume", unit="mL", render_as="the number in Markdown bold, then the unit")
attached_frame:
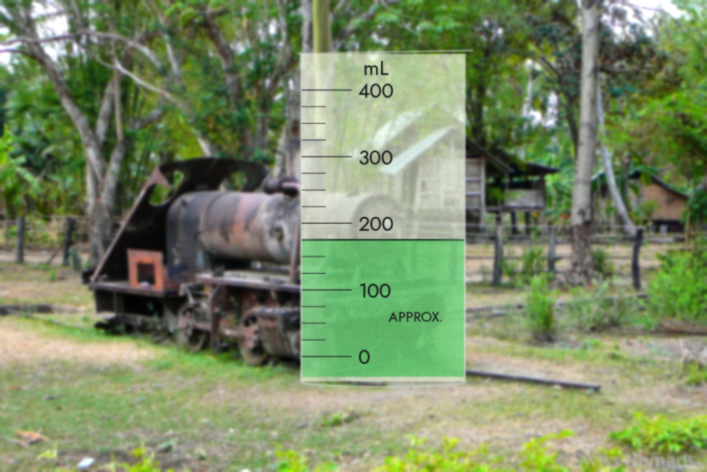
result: **175** mL
